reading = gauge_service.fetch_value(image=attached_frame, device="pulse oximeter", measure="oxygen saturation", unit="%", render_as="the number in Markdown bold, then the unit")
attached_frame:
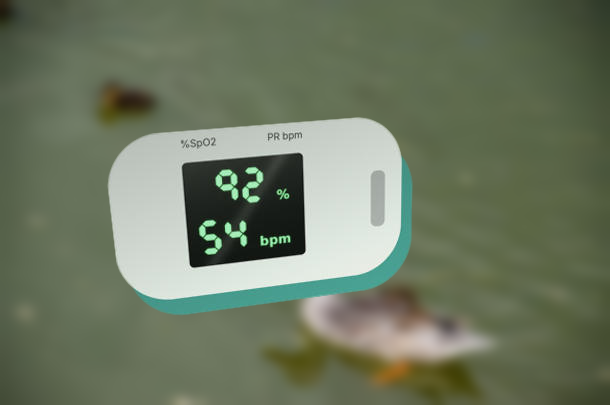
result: **92** %
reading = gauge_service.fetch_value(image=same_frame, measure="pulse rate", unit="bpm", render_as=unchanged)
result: **54** bpm
